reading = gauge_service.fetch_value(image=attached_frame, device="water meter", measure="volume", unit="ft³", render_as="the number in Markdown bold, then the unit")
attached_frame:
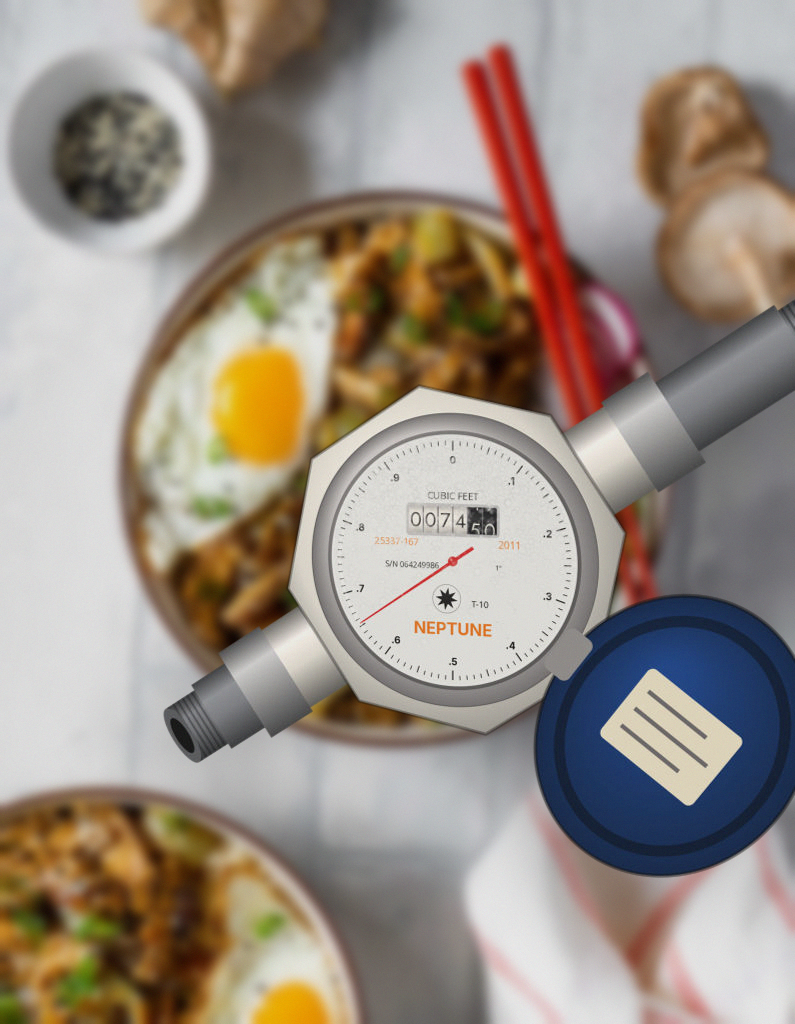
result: **7449.65** ft³
